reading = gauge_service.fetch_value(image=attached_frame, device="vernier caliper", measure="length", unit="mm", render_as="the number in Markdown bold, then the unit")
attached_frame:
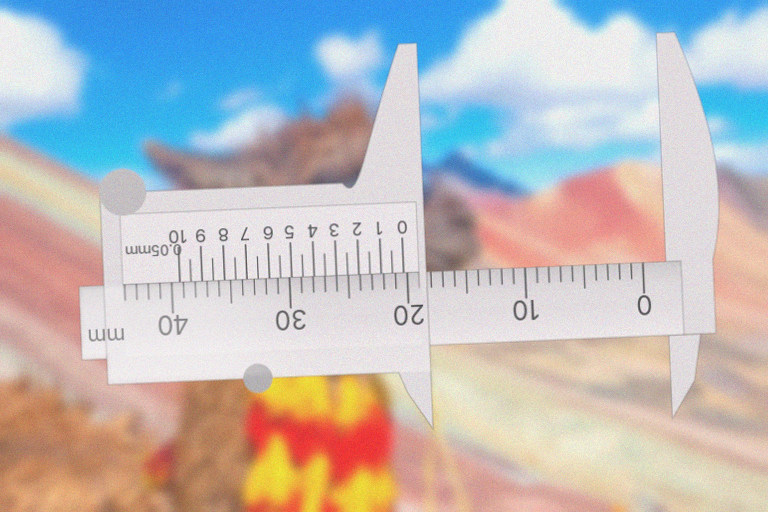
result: **20.3** mm
